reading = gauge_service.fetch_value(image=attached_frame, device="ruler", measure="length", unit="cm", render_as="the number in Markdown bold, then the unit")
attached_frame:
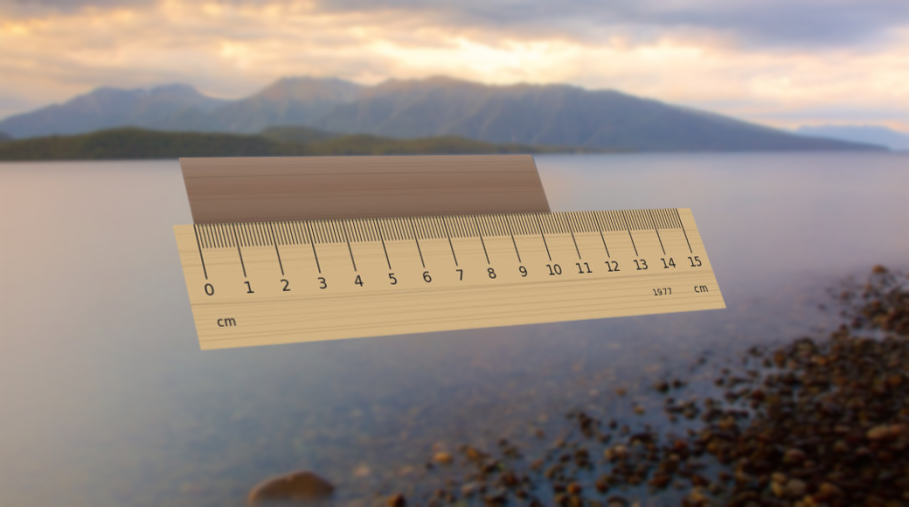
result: **10.5** cm
